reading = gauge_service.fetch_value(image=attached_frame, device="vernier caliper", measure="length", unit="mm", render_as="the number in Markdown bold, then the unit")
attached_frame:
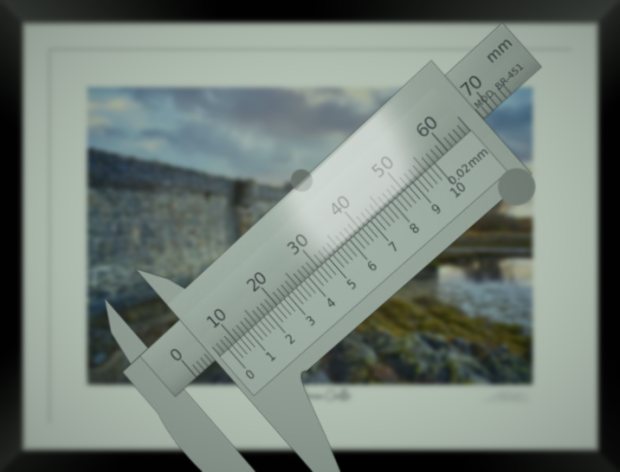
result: **8.0** mm
